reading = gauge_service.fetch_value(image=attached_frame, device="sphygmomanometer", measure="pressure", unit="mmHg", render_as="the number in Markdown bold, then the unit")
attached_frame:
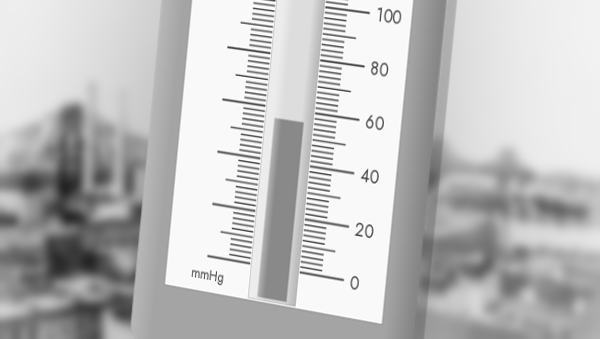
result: **56** mmHg
